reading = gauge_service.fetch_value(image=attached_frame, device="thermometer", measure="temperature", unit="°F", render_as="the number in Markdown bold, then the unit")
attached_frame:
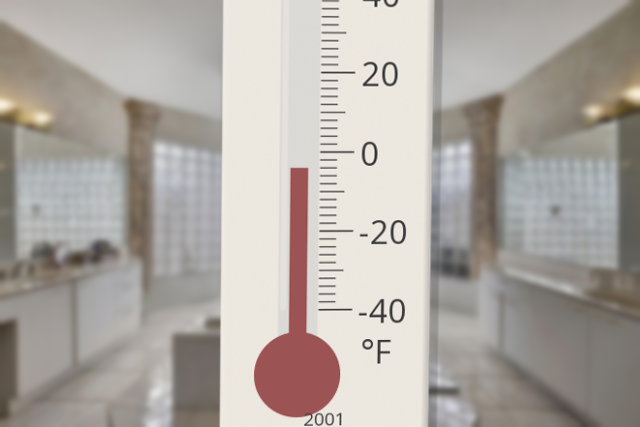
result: **-4** °F
